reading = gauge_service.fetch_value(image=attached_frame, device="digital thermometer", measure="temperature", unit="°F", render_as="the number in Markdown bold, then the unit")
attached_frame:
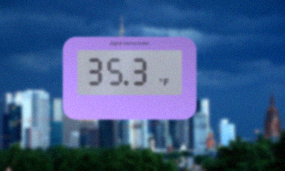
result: **35.3** °F
